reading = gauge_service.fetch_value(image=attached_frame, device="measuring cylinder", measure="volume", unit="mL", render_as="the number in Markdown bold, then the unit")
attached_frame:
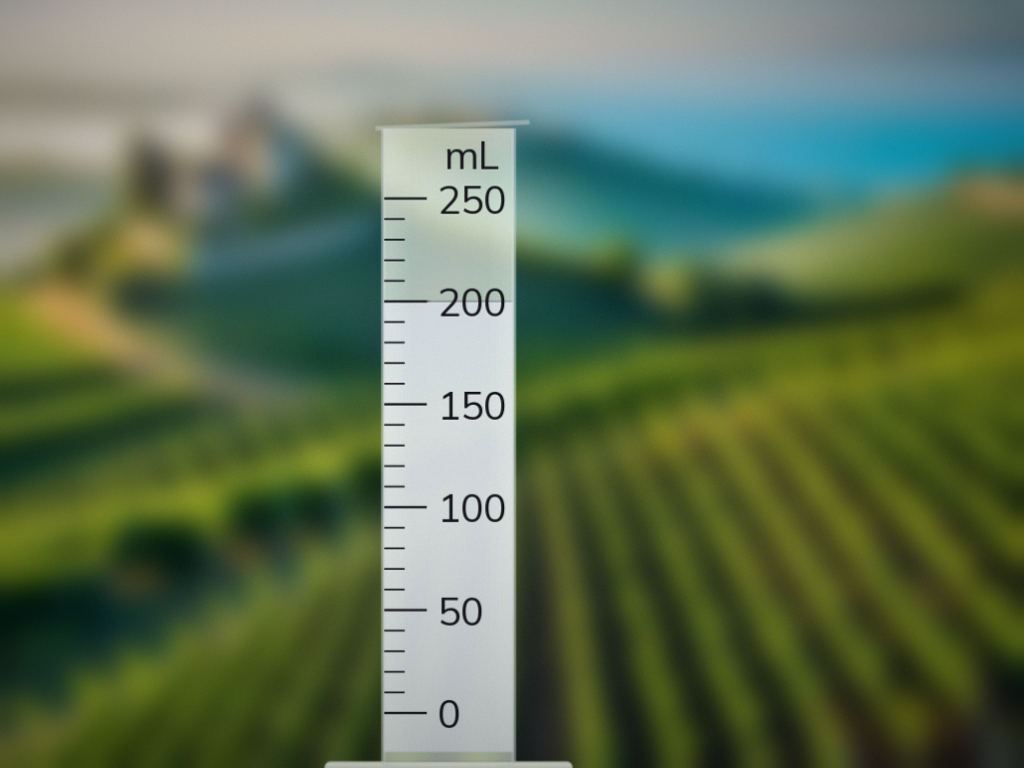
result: **200** mL
